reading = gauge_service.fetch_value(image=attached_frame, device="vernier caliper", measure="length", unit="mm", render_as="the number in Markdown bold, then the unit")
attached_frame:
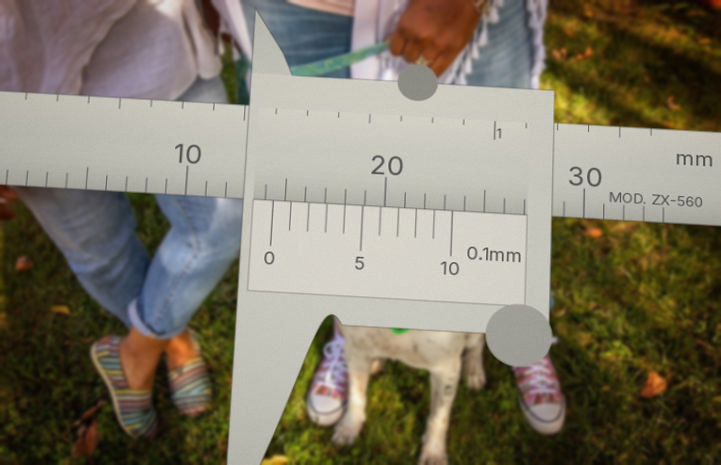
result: **14.4** mm
